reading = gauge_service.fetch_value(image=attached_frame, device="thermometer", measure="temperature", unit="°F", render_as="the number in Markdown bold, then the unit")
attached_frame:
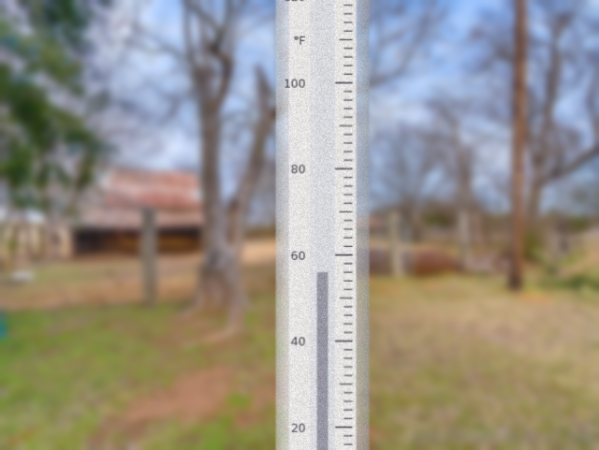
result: **56** °F
